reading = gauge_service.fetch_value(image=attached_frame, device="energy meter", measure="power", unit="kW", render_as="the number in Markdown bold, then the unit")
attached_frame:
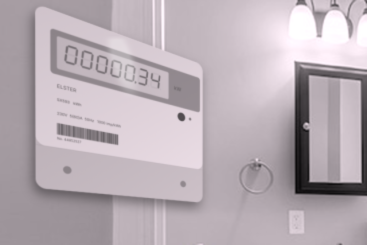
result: **0.34** kW
